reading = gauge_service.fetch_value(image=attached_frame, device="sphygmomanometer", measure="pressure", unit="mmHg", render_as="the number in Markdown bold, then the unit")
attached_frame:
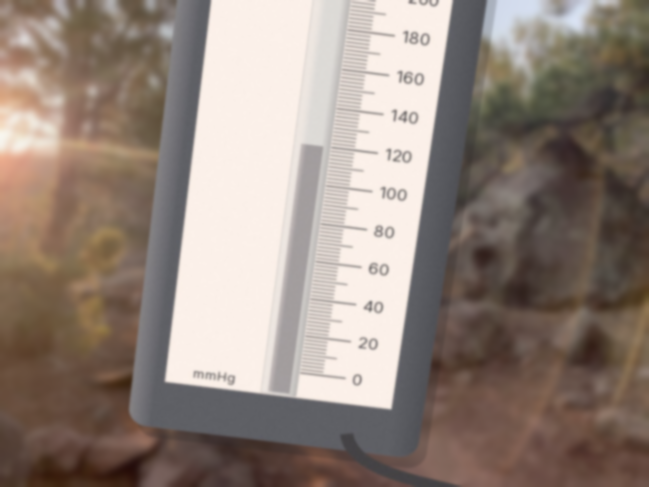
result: **120** mmHg
